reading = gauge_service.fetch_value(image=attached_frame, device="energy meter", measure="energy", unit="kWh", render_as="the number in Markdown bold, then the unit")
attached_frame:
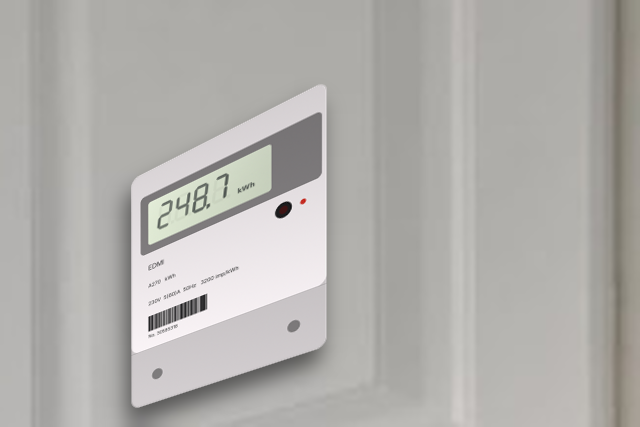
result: **248.7** kWh
